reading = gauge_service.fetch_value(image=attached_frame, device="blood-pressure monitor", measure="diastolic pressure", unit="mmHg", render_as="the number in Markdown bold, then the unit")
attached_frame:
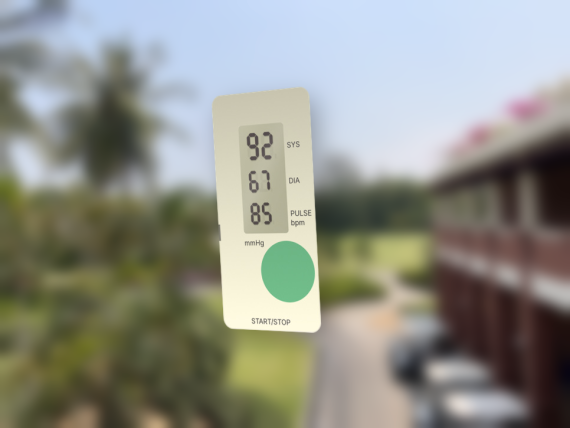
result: **67** mmHg
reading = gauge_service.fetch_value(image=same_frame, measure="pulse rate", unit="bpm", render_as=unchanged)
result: **85** bpm
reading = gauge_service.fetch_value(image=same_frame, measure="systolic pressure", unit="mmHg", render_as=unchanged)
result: **92** mmHg
